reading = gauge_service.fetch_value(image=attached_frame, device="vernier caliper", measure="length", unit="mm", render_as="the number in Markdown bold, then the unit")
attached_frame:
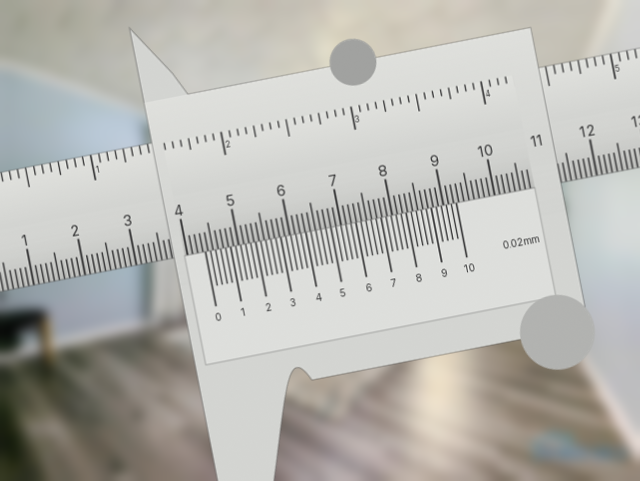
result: **43.5** mm
